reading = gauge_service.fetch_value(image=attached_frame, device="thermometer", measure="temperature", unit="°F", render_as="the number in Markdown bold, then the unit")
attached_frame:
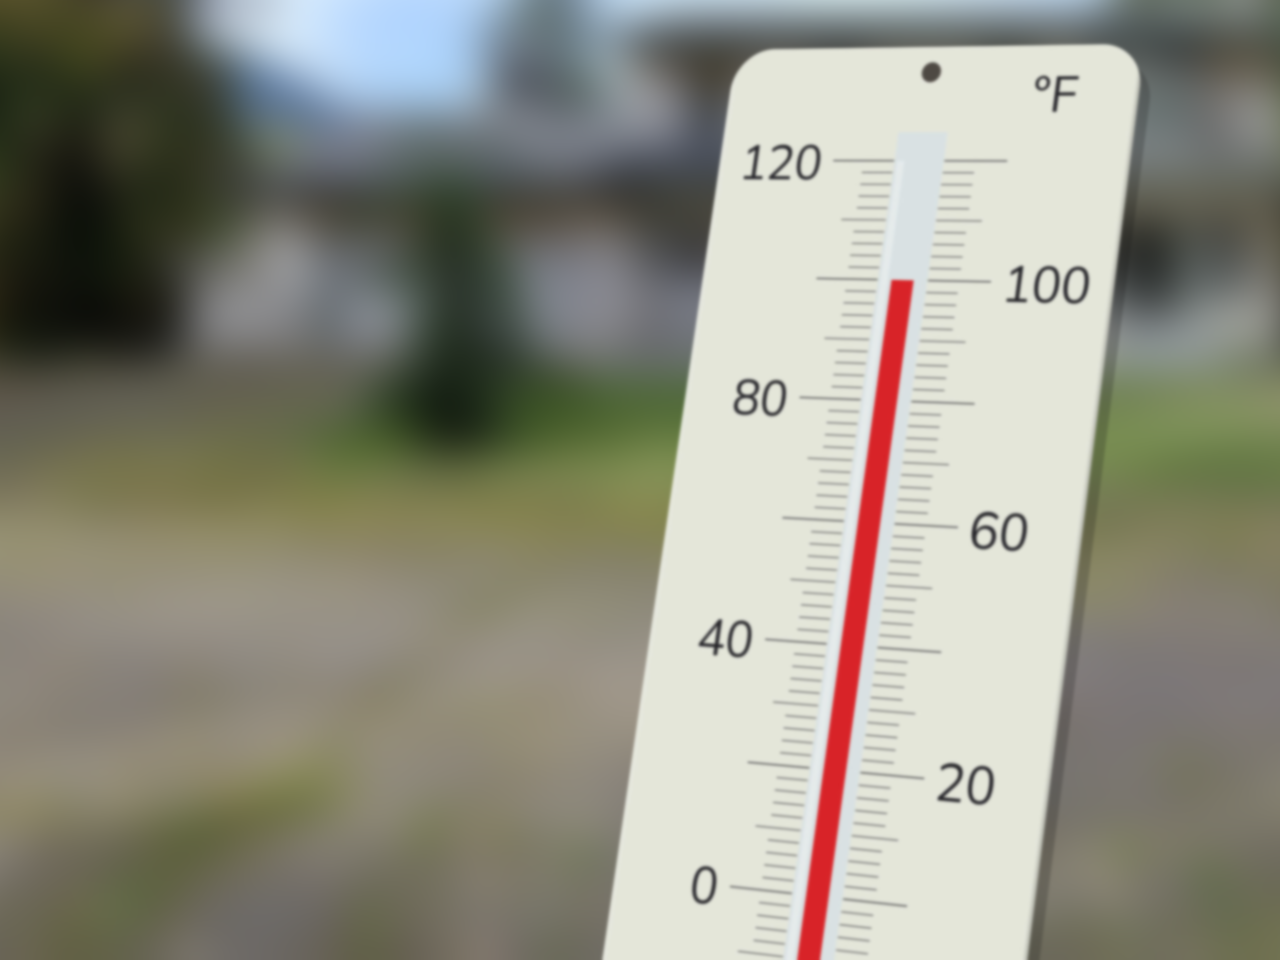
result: **100** °F
